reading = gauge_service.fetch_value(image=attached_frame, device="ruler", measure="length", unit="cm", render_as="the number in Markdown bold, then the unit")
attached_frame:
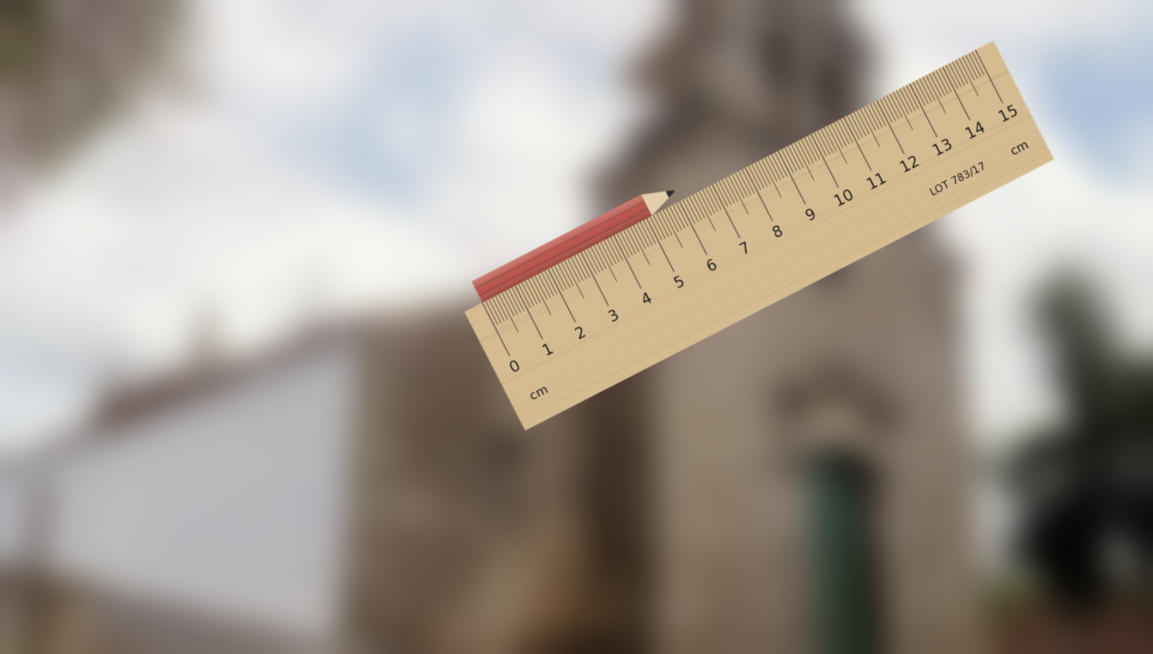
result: **6** cm
